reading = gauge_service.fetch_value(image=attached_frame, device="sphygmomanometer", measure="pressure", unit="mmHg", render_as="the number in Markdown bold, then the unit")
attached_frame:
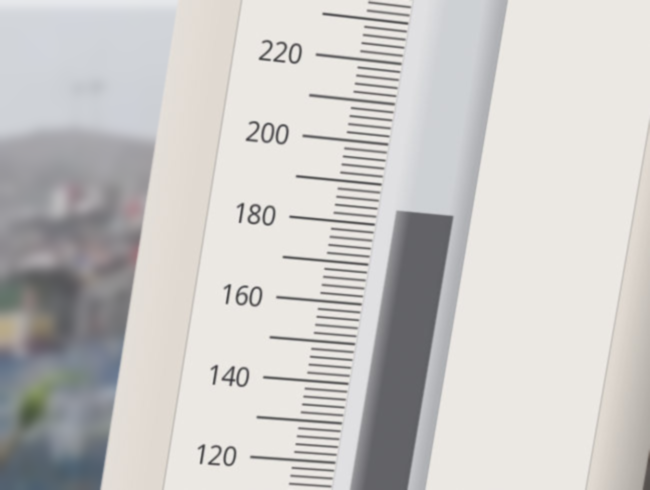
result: **184** mmHg
